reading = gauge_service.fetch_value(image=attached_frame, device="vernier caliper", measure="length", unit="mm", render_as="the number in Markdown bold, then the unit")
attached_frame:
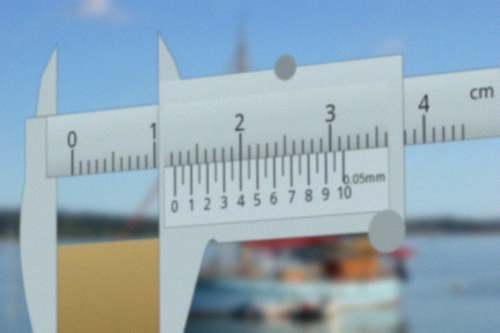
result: **12.4** mm
